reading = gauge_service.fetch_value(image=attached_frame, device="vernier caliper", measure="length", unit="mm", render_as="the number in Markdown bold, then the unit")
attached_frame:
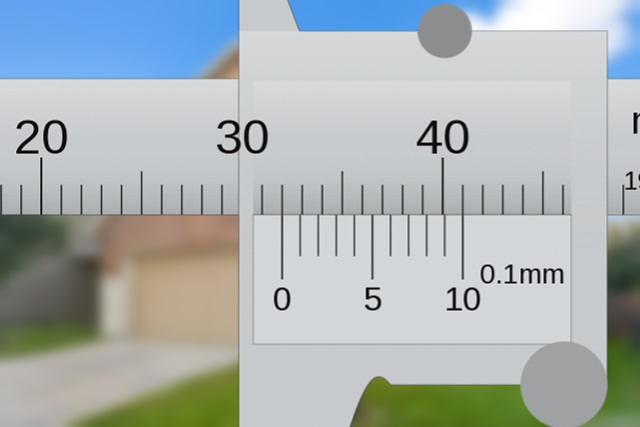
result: **32.0** mm
